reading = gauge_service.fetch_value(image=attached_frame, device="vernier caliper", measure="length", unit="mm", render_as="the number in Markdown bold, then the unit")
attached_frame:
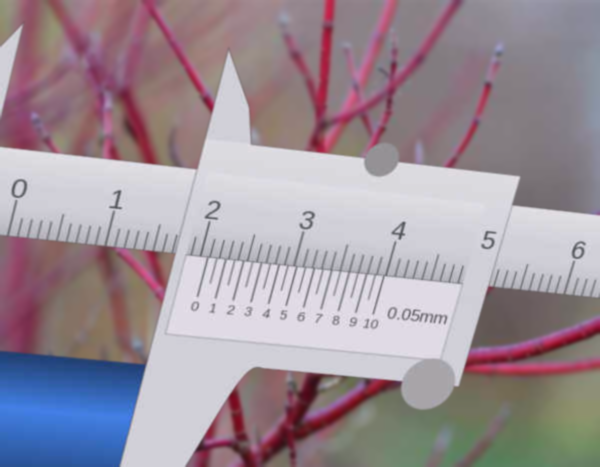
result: **20.8** mm
